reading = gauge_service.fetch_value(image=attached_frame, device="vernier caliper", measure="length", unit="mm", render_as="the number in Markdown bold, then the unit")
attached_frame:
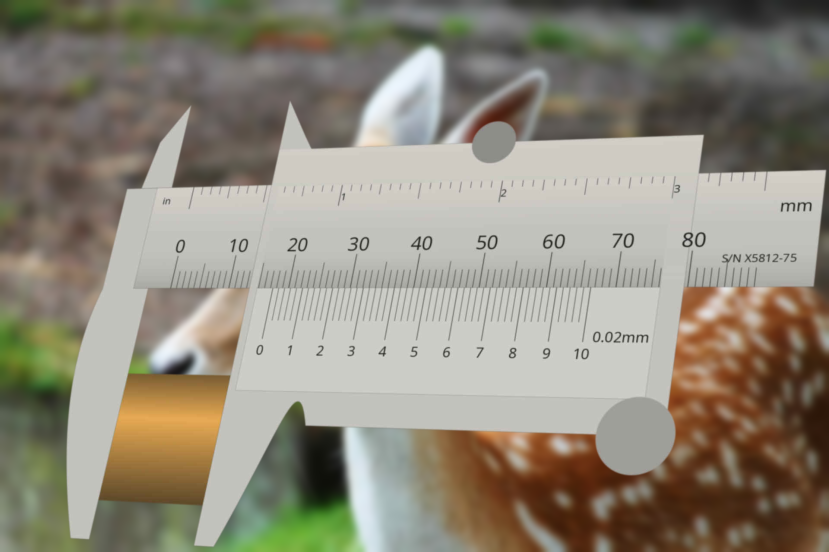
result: **17.4** mm
